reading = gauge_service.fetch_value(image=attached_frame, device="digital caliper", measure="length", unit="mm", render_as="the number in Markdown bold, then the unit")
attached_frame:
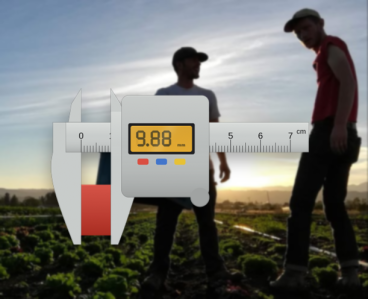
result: **9.88** mm
